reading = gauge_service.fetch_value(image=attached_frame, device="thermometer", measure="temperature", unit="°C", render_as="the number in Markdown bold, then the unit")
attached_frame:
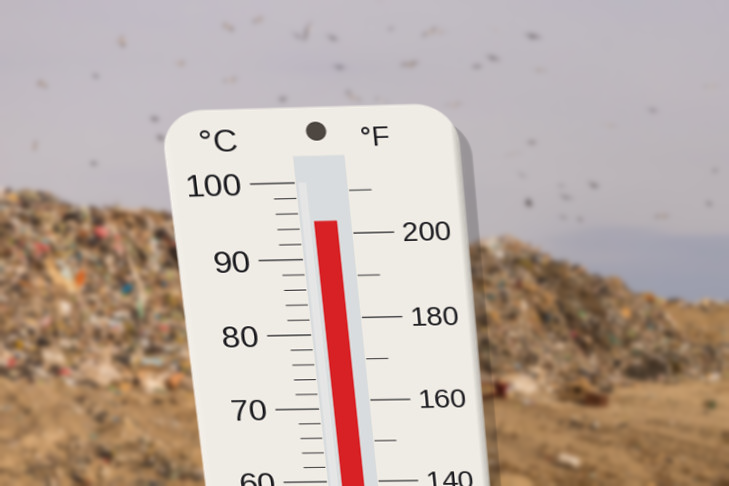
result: **95** °C
